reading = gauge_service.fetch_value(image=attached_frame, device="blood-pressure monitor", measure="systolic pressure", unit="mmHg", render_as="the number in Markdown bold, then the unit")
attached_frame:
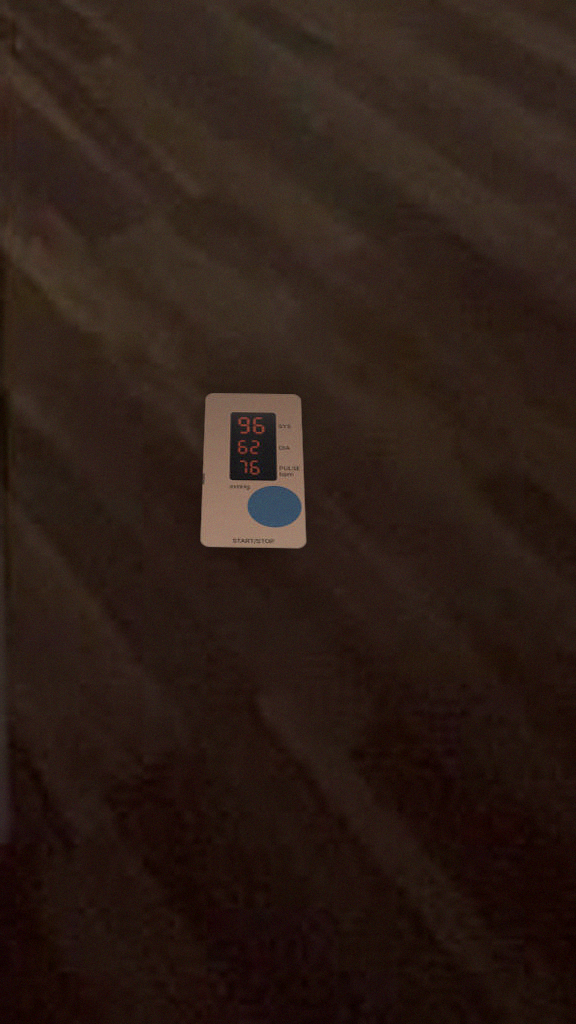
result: **96** mmHg
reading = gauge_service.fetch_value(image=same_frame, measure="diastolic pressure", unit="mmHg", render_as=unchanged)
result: **62** mmHg
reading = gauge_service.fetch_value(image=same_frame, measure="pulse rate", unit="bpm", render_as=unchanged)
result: **76** bpm
